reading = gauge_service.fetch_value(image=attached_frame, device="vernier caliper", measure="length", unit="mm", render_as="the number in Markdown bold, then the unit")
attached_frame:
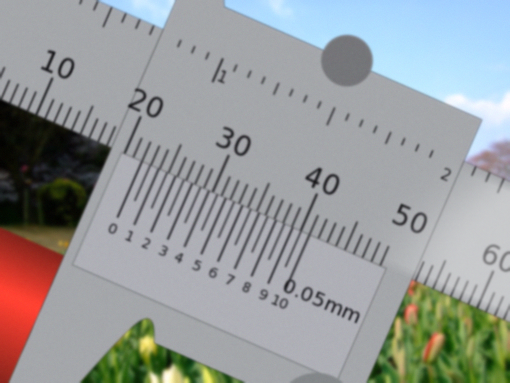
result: **22.0** mm
